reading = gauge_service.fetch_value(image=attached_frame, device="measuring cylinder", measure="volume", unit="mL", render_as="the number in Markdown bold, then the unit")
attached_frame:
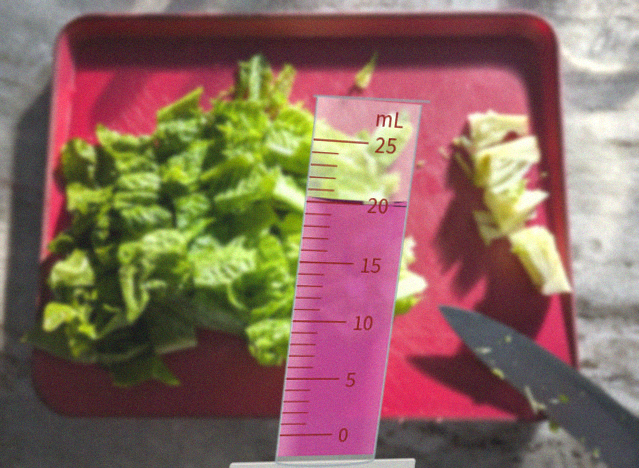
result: **20** mL
